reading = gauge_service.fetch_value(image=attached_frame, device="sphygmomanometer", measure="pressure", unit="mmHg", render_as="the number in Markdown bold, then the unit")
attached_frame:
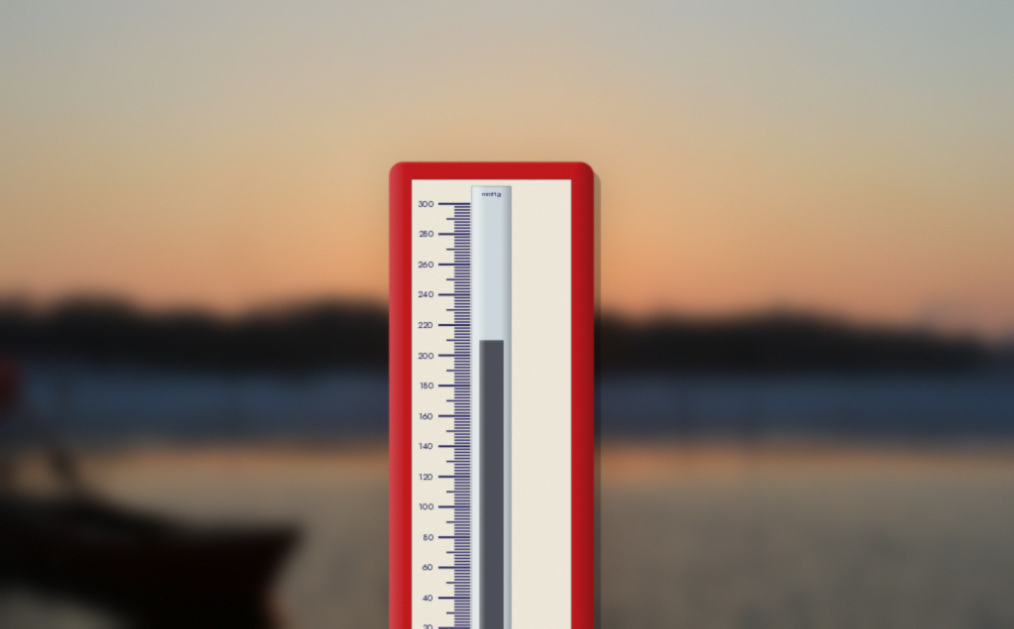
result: **210** mmHg
